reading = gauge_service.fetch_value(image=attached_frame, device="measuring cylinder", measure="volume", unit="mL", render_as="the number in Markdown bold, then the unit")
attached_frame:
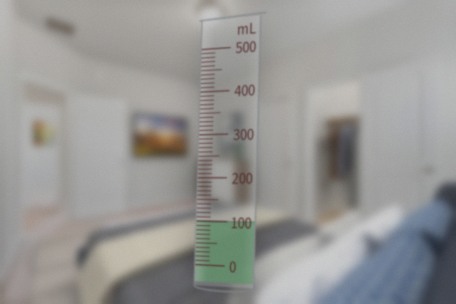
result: **100** mL
